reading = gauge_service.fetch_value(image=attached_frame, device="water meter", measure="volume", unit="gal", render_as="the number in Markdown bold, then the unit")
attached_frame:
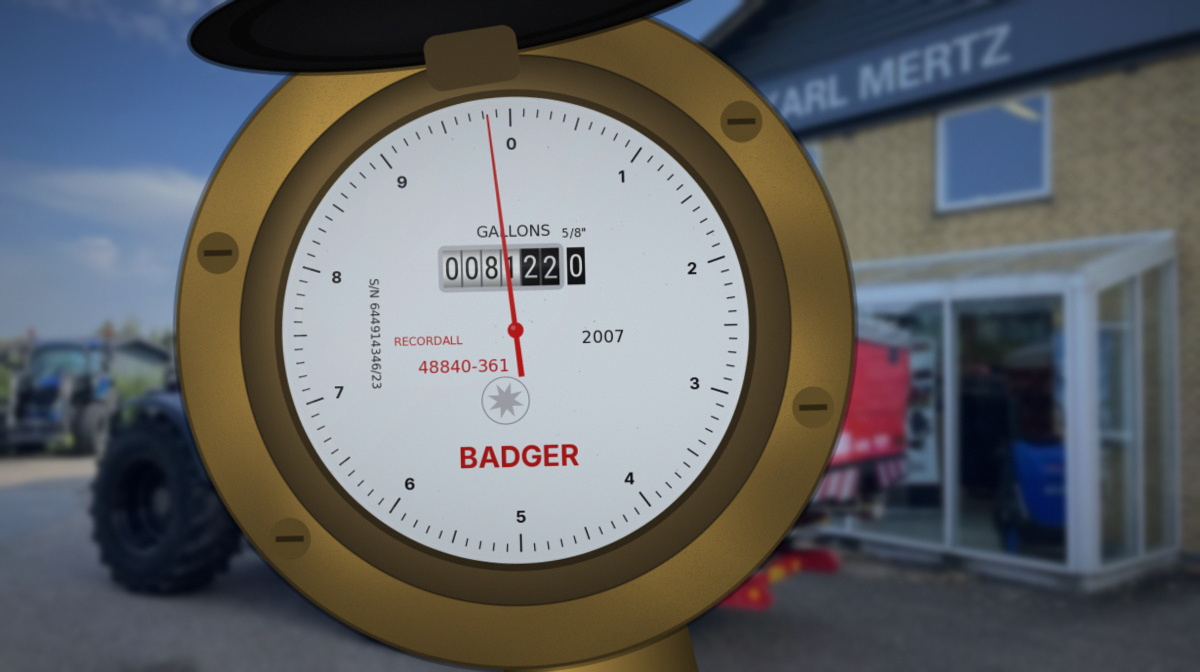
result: **81219.8** gal
